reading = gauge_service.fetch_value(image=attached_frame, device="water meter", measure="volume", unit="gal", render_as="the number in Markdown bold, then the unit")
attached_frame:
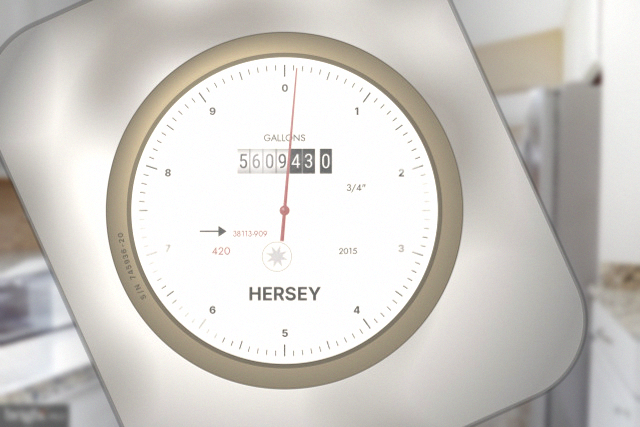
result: **5609430.1** gal
